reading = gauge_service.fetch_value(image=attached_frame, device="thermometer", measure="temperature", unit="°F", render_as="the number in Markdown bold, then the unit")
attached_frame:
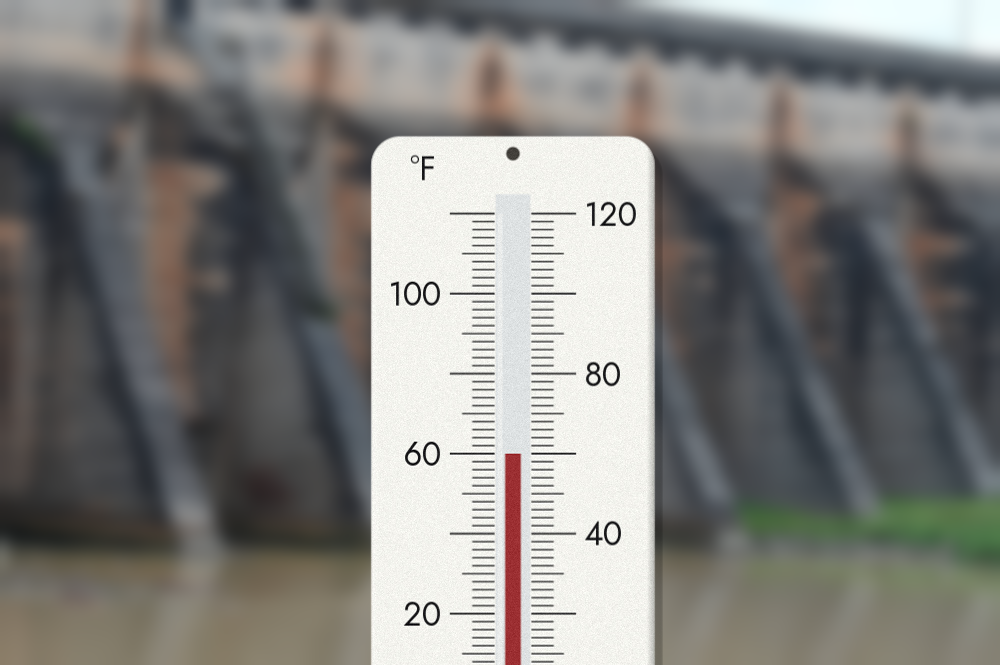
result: **60** °F
